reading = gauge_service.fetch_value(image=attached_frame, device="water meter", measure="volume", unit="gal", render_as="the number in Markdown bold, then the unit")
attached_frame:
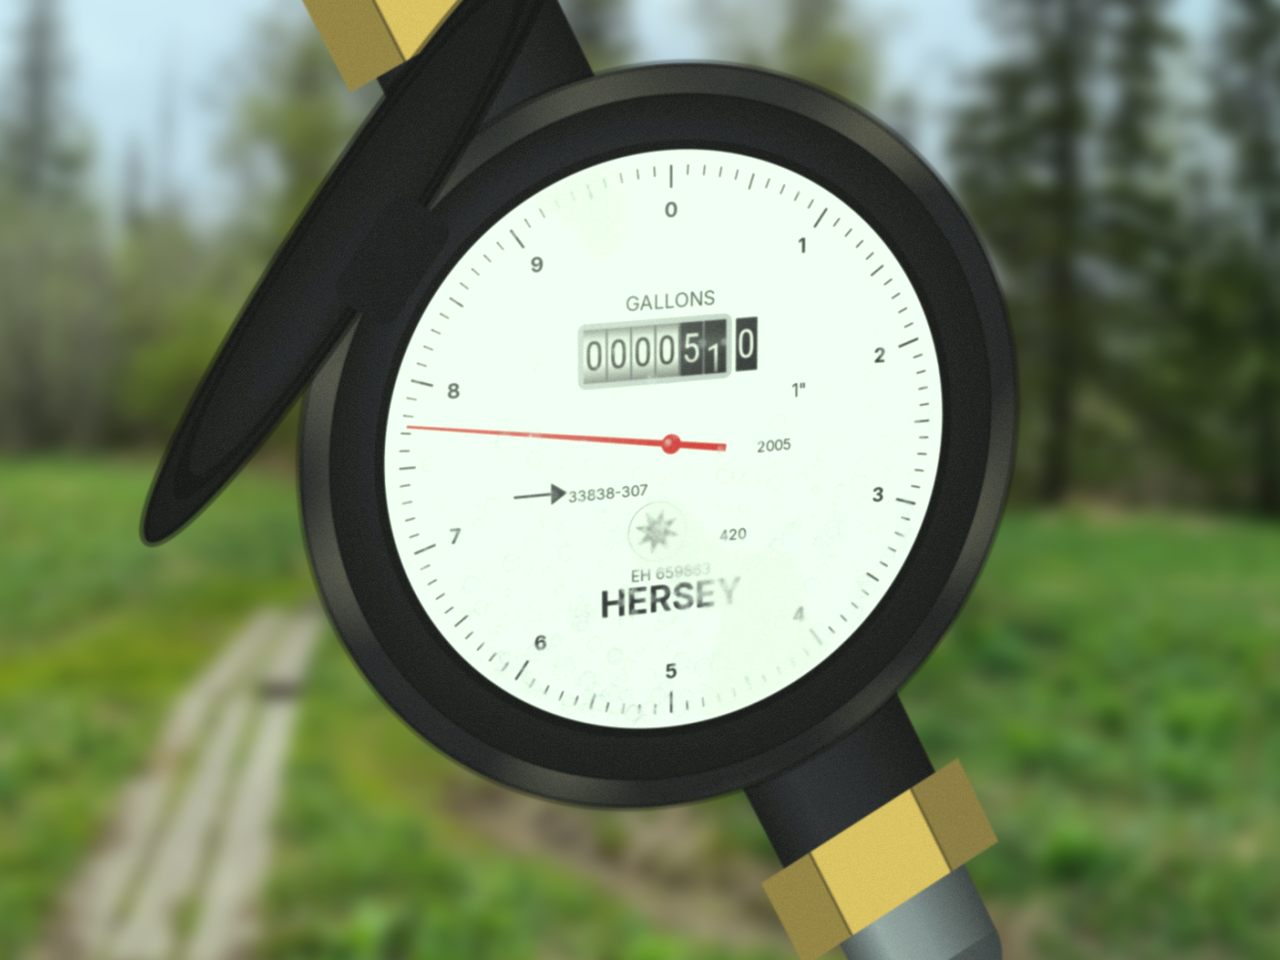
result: **507.7** gal
